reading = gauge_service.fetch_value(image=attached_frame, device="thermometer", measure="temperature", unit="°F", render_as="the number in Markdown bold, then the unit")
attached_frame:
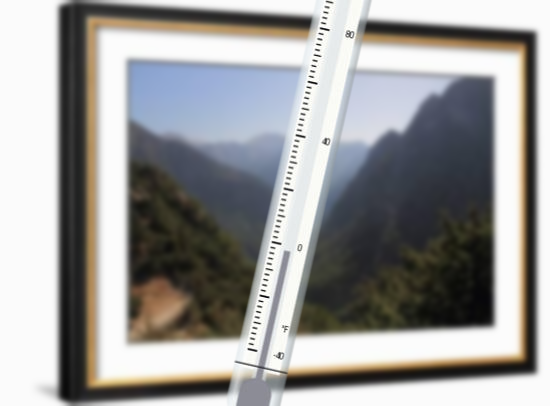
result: **-2** °F
